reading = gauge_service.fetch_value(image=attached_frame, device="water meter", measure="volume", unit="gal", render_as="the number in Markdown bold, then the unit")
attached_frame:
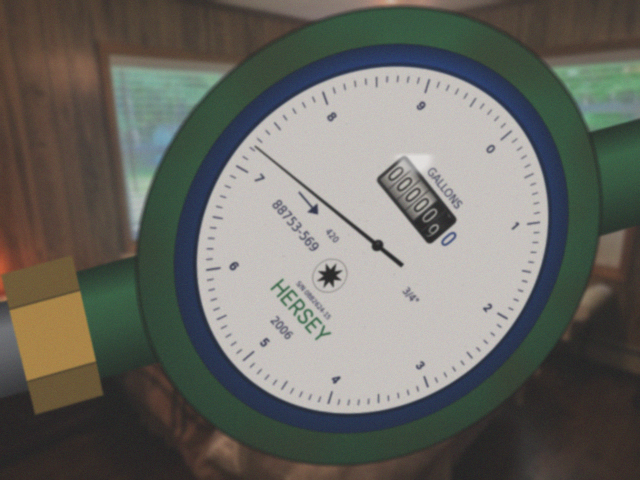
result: **87.2** gal
